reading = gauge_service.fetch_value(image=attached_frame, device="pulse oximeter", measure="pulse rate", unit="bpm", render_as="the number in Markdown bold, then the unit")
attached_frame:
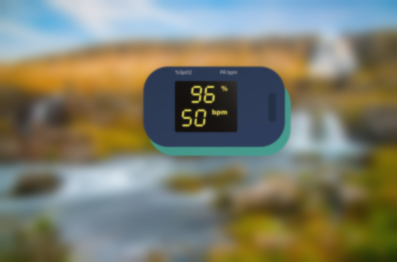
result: **50** bpm
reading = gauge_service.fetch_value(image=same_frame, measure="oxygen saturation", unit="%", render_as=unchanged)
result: **96** %
